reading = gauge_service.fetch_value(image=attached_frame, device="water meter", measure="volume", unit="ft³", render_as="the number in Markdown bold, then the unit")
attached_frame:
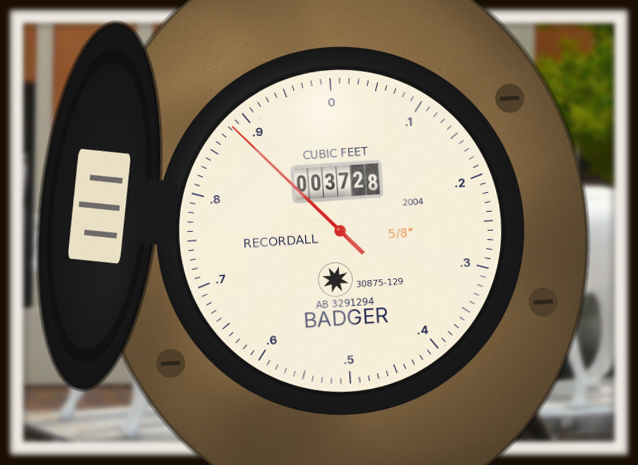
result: **3727.88** ft³
